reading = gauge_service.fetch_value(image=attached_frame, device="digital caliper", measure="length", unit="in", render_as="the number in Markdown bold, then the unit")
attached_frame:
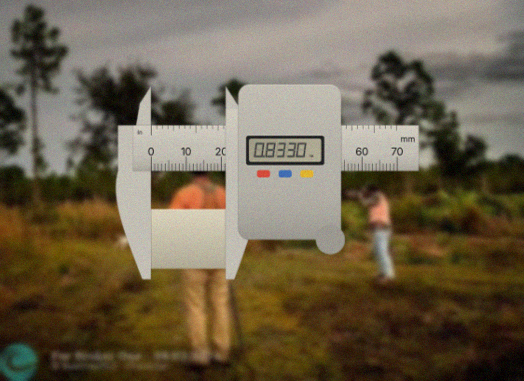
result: **0.8330** in
